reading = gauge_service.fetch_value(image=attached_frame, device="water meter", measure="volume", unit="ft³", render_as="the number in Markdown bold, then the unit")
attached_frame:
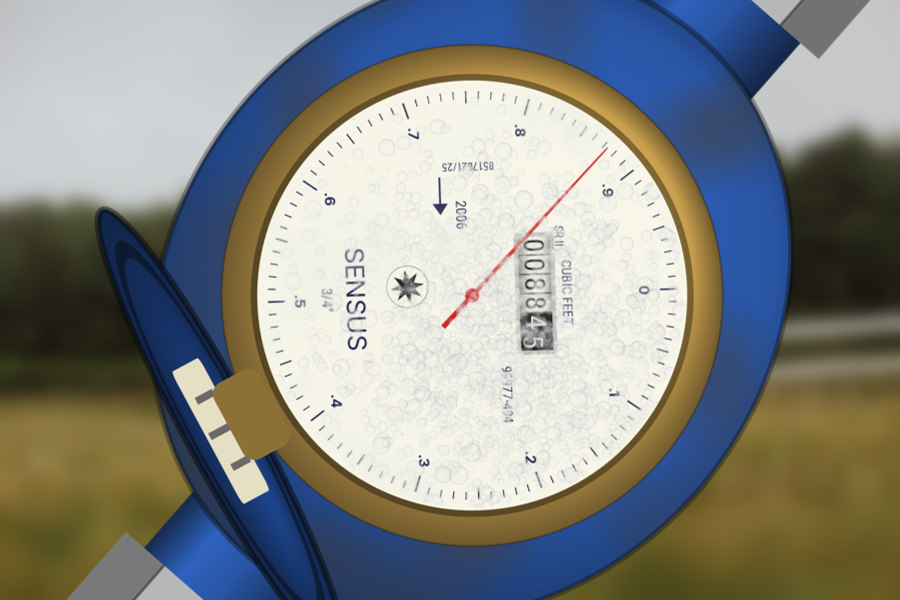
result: **8844.87** ft³
